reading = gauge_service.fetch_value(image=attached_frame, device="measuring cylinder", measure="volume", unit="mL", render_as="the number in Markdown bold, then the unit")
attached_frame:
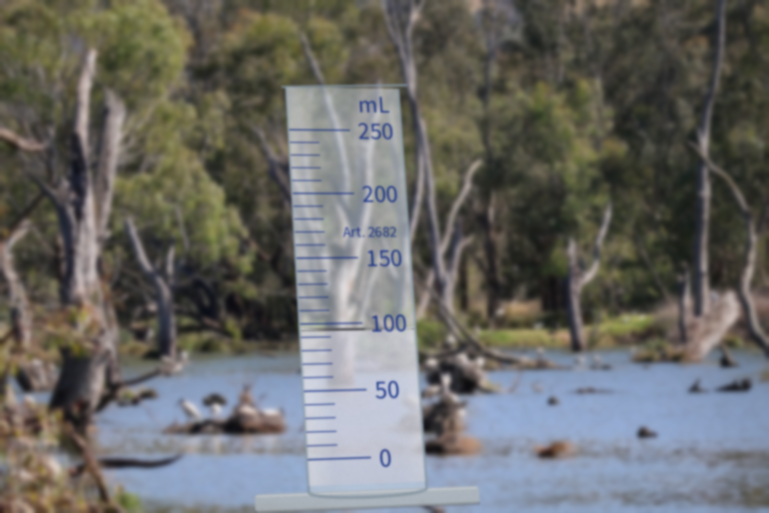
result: **95** mL
